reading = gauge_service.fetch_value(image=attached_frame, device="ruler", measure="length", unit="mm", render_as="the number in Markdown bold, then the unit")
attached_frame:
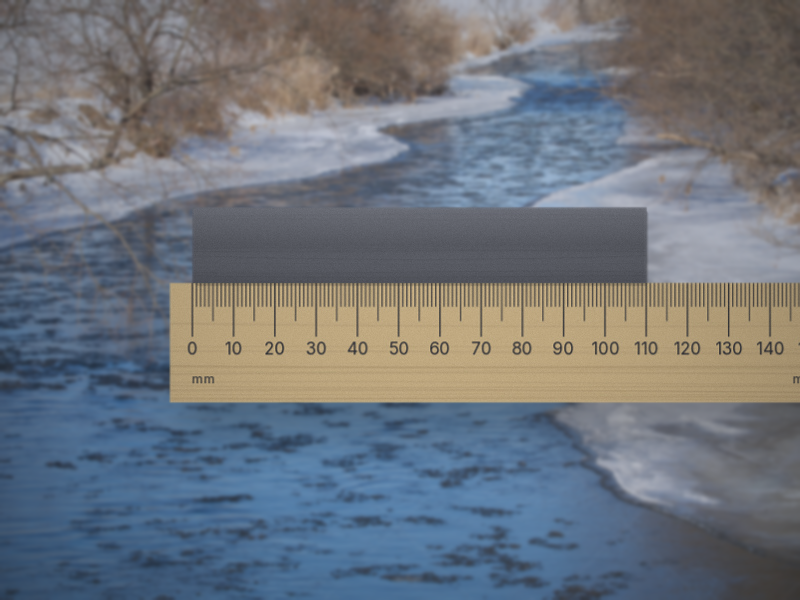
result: **110** mm
